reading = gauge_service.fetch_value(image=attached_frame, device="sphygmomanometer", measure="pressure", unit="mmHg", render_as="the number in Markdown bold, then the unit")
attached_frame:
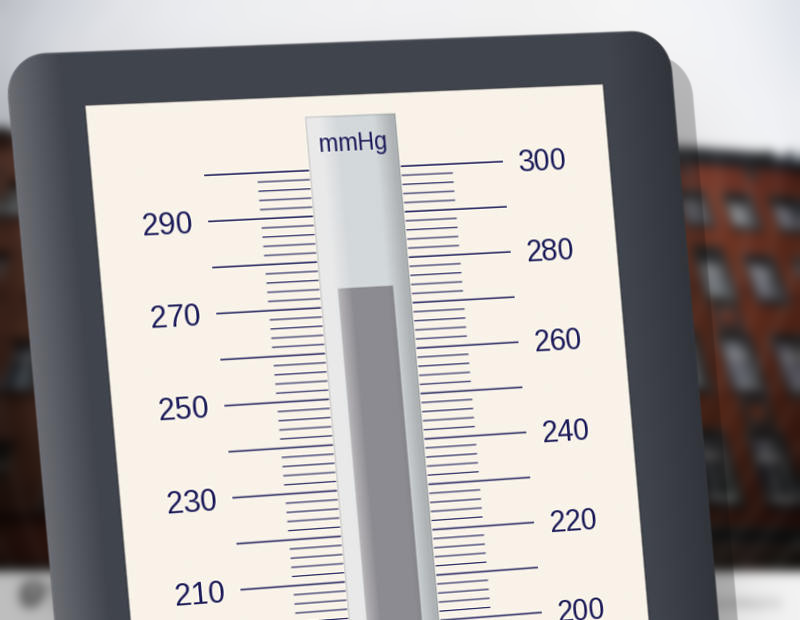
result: **274** mmHg
